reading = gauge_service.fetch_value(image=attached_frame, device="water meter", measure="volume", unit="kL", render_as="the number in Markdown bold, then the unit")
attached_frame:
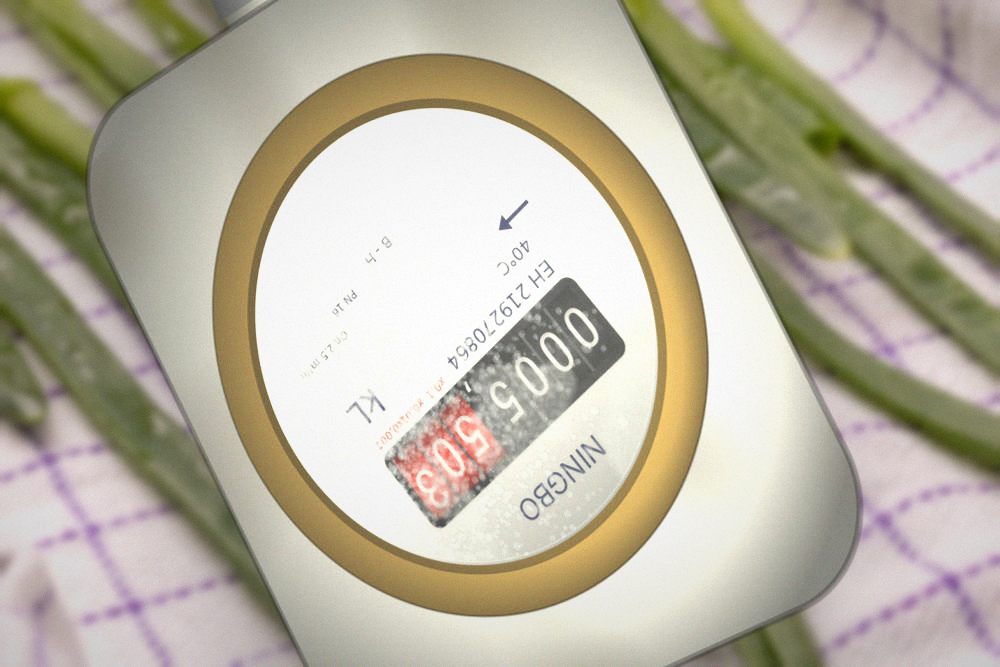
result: **5.503** kL
